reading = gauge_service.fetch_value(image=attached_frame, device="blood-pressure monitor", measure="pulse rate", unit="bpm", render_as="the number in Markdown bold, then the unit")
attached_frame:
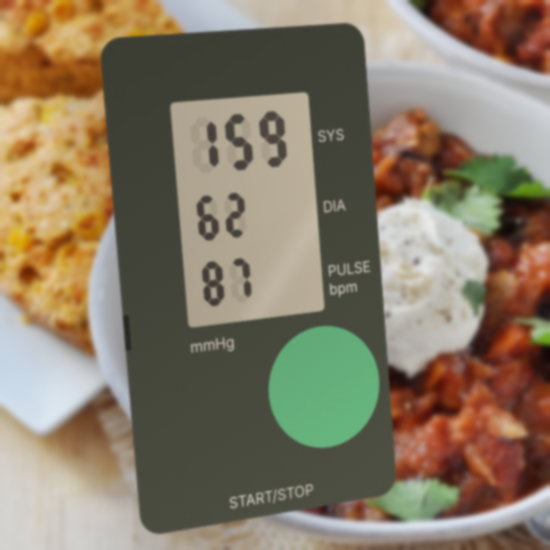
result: **87** bpm
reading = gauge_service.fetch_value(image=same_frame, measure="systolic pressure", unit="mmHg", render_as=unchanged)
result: **159** mmHg
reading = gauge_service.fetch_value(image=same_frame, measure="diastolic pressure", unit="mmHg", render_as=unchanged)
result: **62** mmHg
